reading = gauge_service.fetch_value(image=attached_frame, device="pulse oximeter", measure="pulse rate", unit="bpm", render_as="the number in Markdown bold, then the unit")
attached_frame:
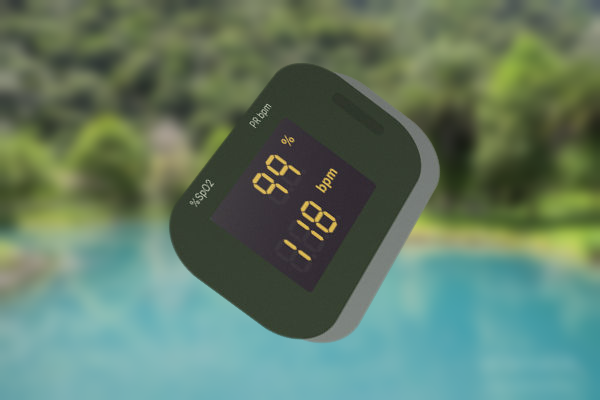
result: **118** bpm
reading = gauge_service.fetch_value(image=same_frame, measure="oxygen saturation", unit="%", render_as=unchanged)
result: **99** %
